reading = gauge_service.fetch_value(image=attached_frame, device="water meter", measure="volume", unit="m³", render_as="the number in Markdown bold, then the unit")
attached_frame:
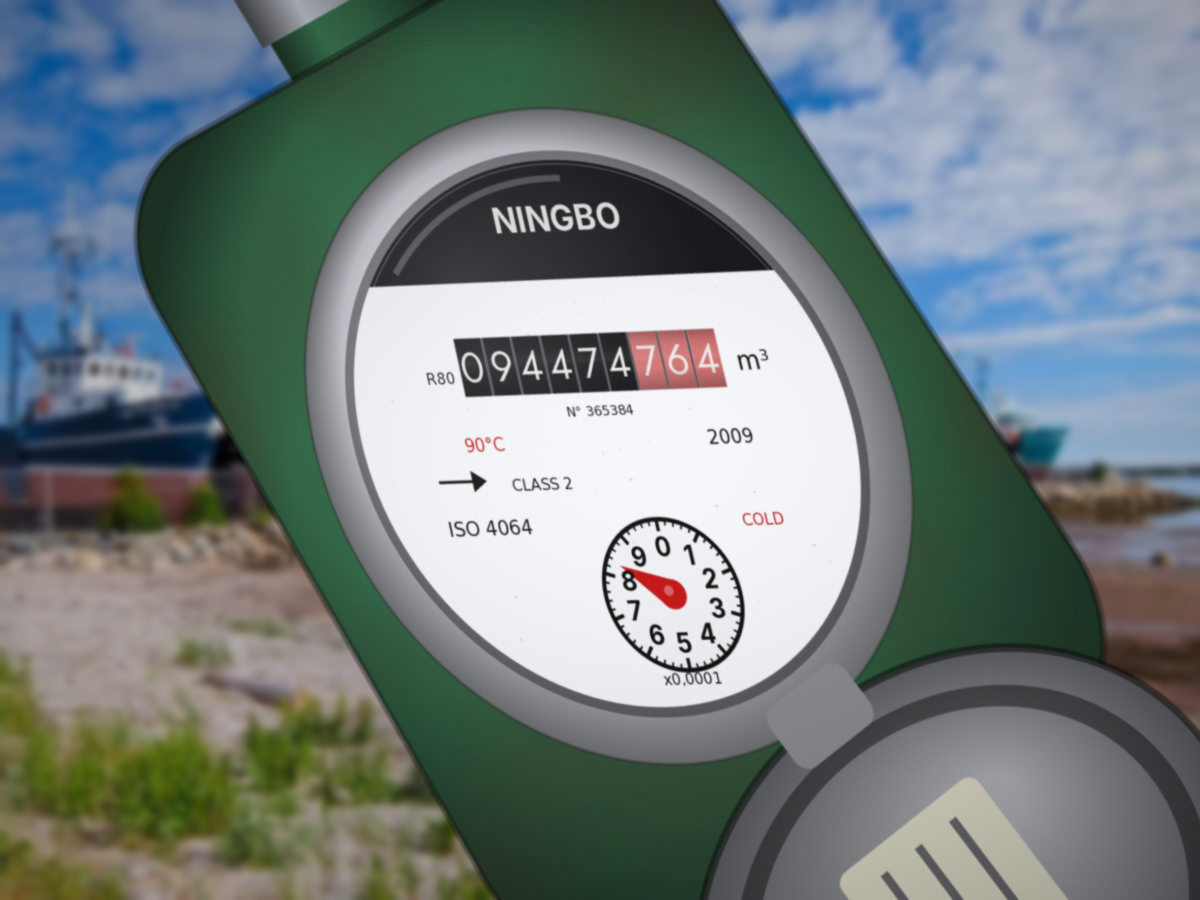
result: **94474.7648** m³
